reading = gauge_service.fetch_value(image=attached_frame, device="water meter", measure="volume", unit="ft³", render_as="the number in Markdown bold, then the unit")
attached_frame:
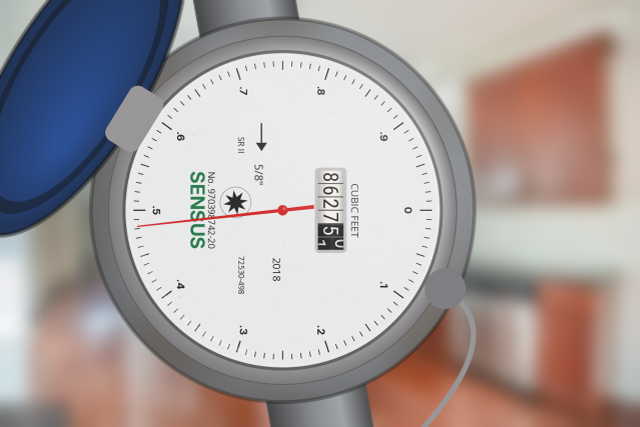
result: **862750.48** ft³
